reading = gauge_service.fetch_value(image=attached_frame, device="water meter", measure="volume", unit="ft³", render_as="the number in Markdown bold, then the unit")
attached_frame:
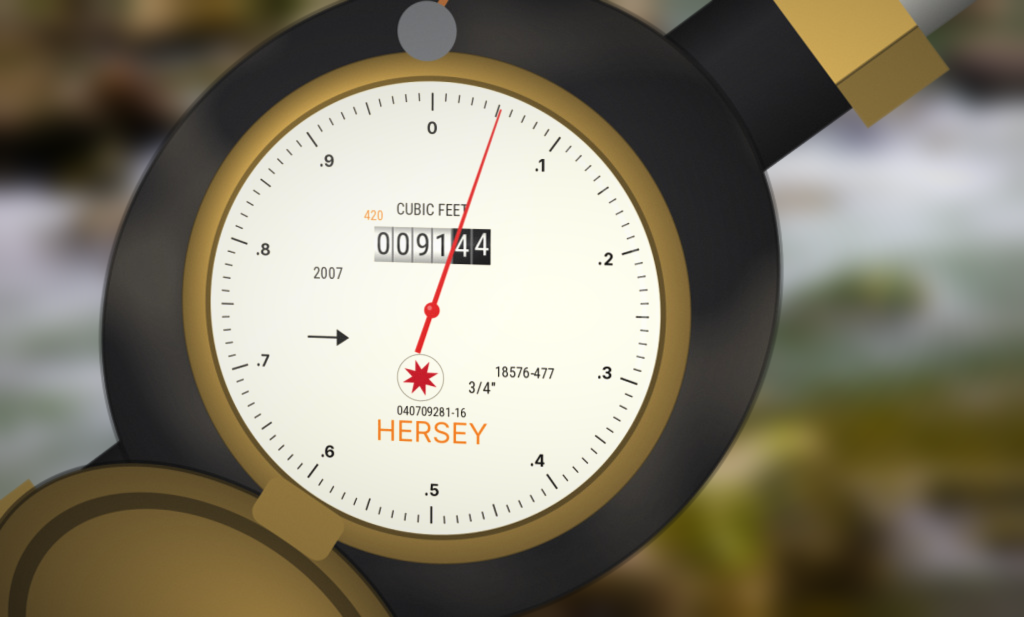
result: **9144.05** ft³
